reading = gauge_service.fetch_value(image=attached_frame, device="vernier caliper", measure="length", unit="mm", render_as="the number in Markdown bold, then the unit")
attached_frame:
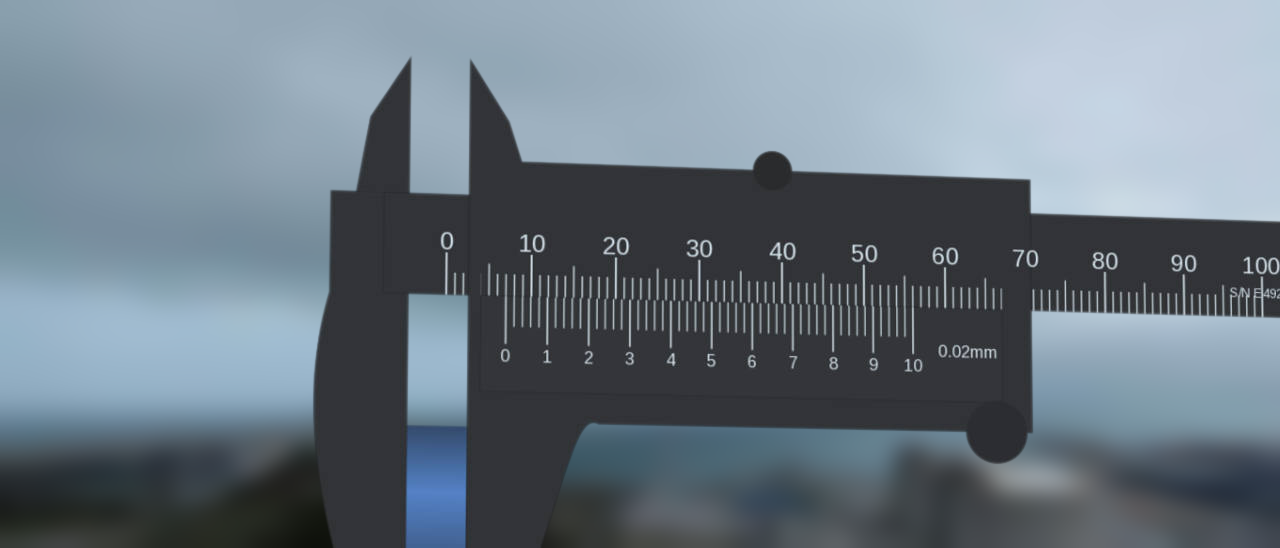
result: **7.0** mm
